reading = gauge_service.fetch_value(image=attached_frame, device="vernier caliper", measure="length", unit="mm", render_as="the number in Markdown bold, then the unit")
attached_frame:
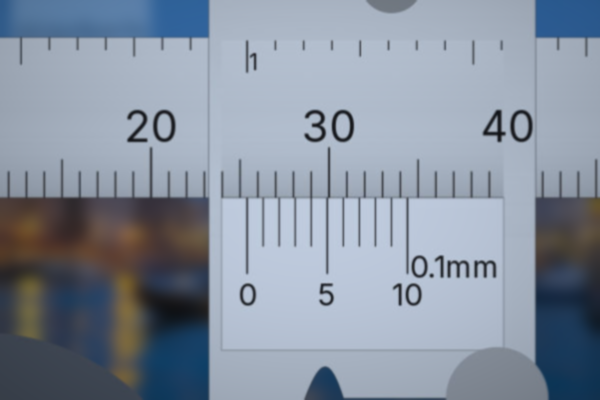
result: **25.4** mm
